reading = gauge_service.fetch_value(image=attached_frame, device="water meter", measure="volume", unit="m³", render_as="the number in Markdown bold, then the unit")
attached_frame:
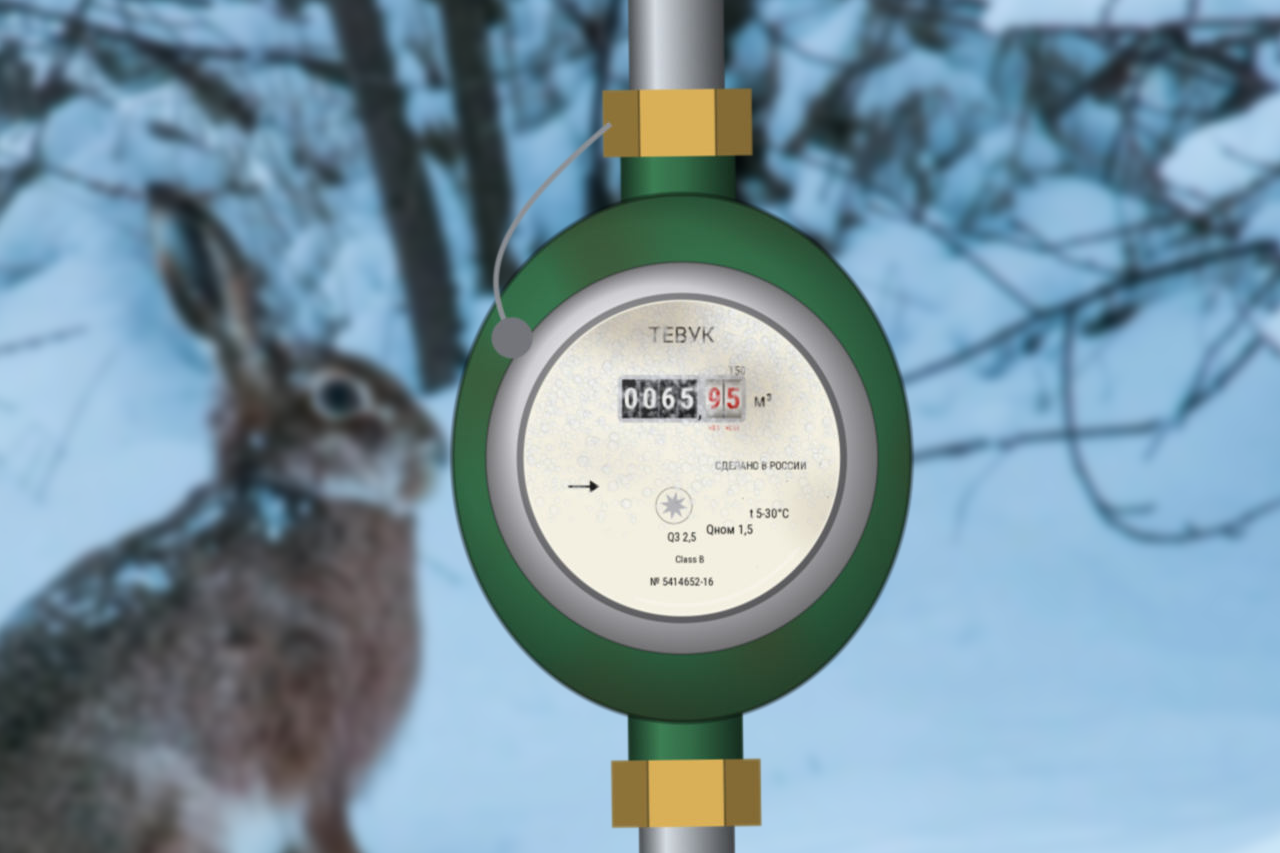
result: **65.95** m³
